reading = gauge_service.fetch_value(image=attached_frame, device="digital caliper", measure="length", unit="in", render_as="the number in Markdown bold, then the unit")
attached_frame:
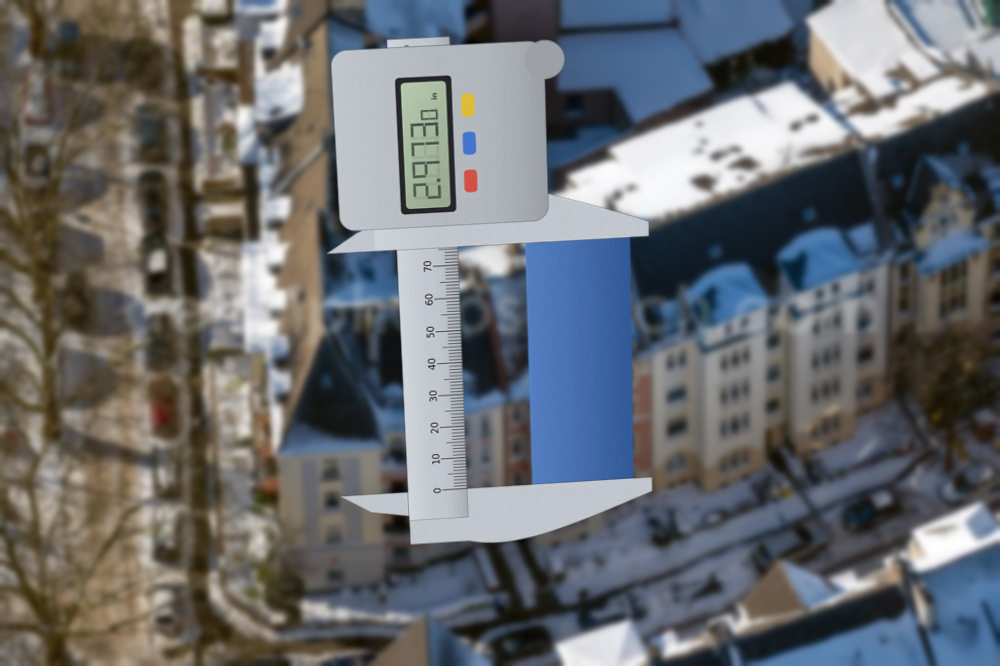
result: **2.9730** in
